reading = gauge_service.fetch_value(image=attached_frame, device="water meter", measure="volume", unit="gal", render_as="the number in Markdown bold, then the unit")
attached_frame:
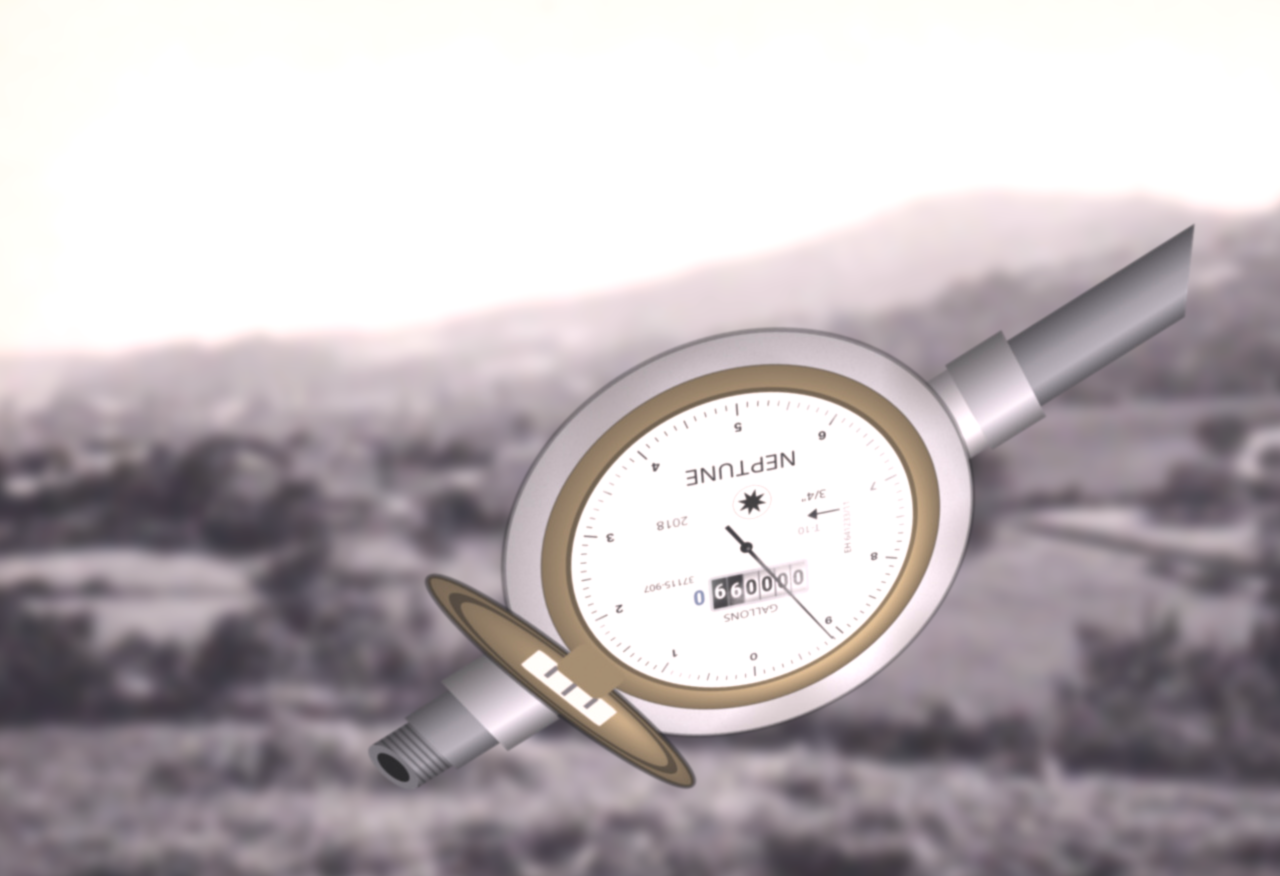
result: **989.1** gal
